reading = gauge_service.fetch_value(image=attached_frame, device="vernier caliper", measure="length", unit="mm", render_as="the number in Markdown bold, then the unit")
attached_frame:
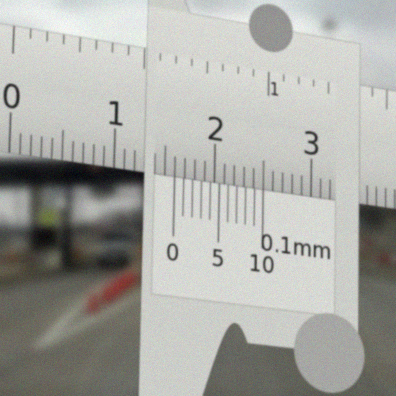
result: **16.0** mm
